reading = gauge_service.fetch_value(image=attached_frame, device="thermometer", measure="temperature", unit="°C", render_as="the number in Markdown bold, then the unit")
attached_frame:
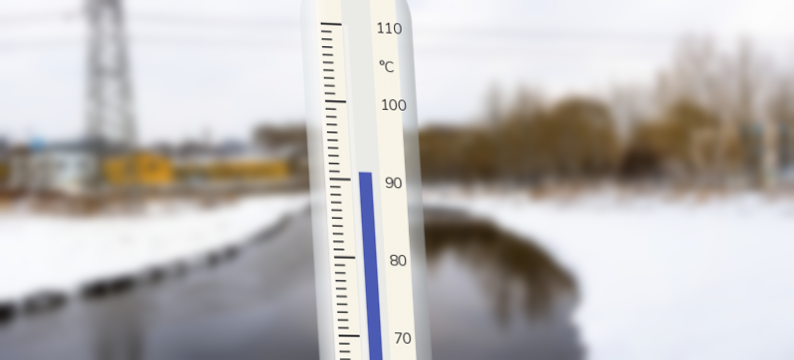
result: **91** °C
